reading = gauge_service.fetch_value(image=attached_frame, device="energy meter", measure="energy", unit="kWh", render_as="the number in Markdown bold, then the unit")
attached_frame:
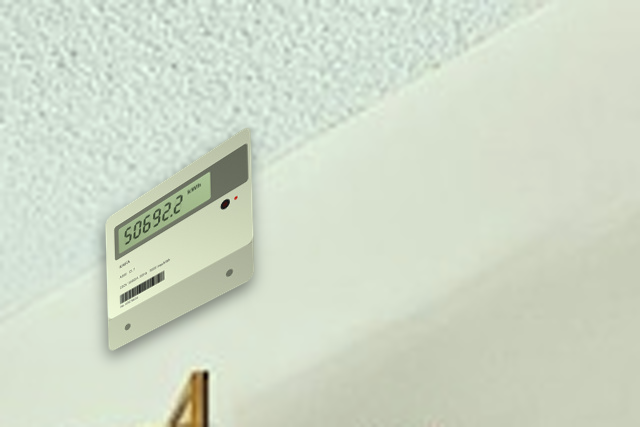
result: **50692.2** kWh
